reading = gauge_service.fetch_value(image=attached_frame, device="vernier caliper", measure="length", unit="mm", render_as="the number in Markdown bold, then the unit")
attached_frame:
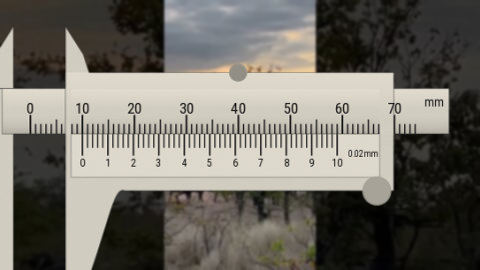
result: **10.0** mm
